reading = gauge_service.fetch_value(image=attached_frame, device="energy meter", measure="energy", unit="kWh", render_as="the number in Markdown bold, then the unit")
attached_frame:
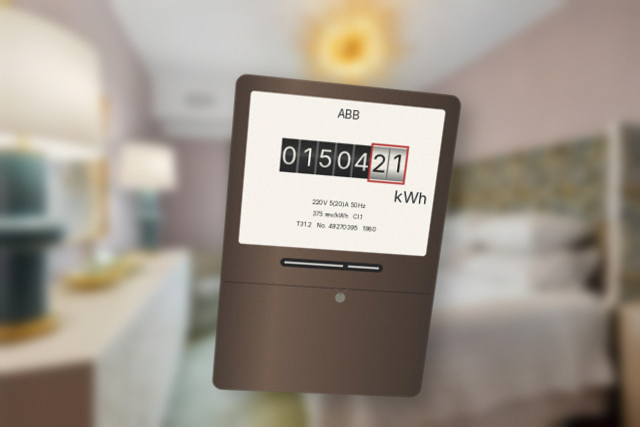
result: **1504.21** kWh
